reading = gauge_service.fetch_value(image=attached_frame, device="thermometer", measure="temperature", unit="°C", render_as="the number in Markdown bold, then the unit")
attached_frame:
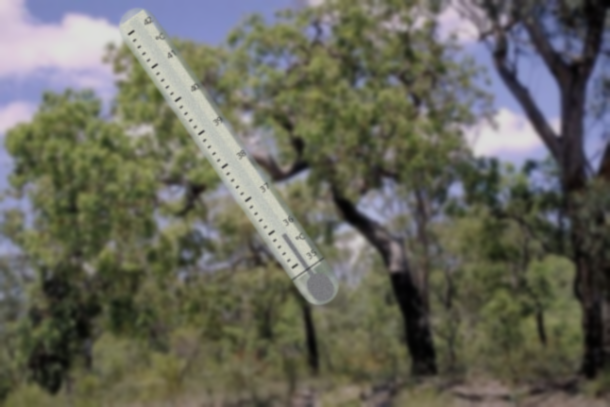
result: **35.8** °C
